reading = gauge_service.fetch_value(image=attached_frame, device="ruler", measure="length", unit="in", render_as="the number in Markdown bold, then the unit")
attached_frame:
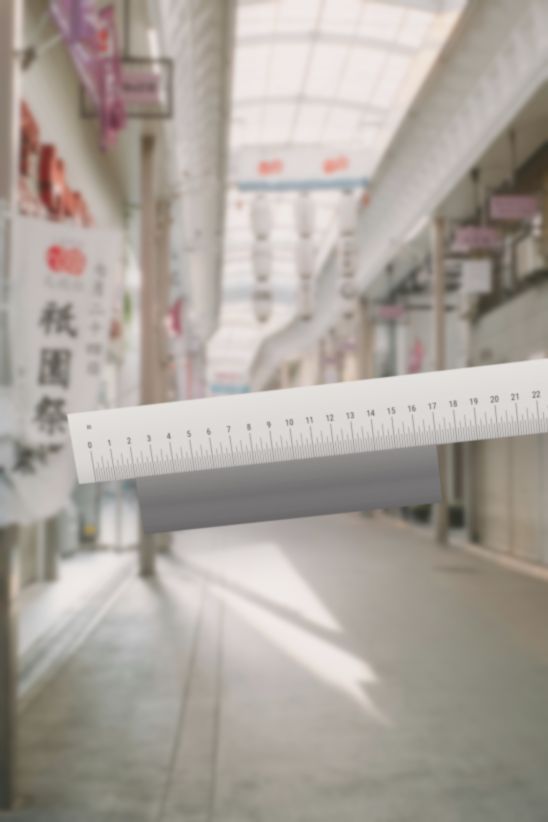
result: **15** in
